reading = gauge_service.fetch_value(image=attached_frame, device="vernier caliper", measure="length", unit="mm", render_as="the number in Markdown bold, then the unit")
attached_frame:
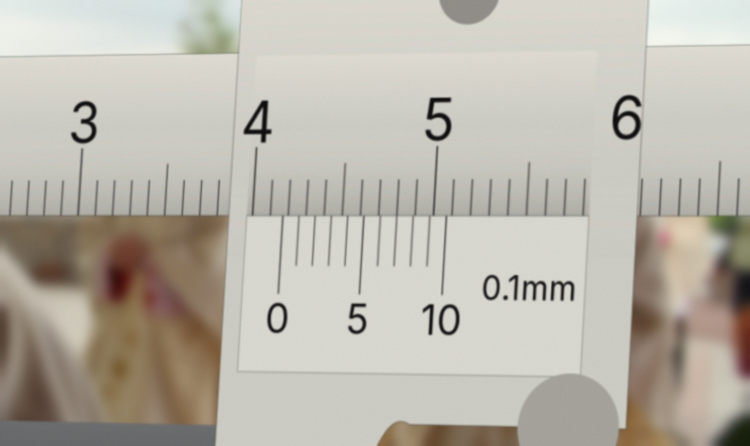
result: **41.7** mm
